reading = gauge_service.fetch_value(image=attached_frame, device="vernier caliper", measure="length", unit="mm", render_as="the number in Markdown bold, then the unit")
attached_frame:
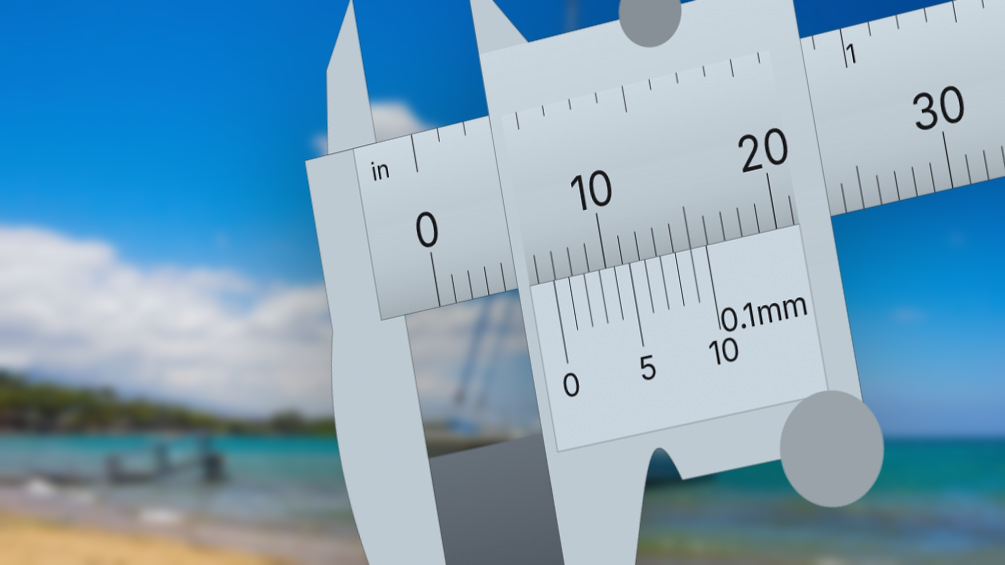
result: **6.9** mm
